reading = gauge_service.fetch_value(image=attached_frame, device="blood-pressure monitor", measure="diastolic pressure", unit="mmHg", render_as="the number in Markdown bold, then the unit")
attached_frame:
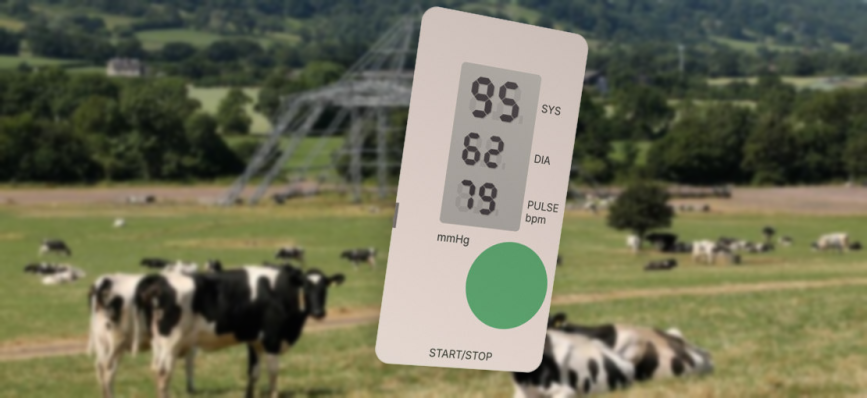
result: **62** mmHg
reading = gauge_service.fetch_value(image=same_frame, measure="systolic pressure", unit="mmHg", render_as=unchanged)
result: **95** mmHg
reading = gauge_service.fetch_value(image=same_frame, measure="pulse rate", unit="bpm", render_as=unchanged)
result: **79** bpm
